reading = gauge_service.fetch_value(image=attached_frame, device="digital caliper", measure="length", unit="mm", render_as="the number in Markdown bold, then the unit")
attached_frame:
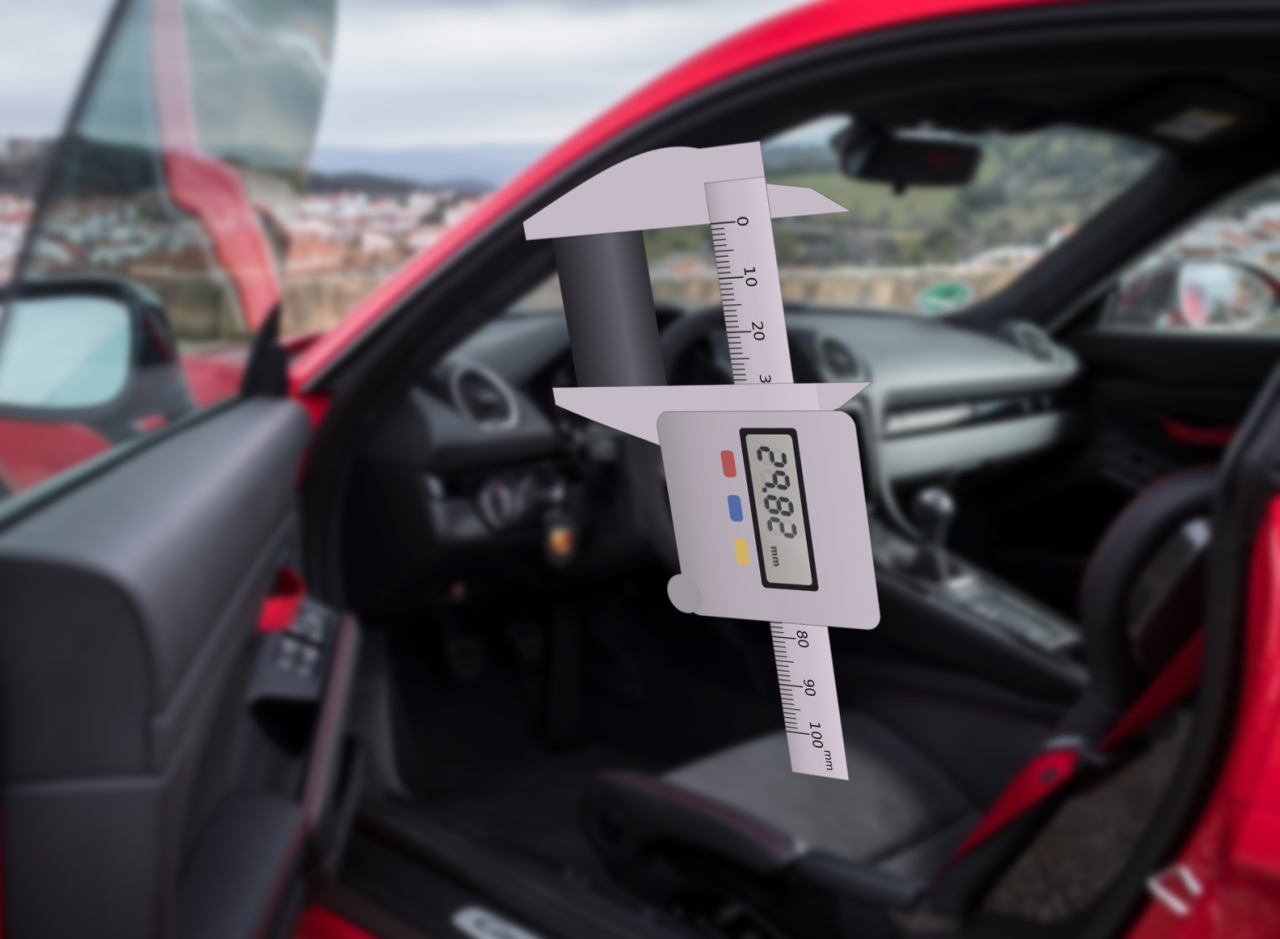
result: **29.82** mm
